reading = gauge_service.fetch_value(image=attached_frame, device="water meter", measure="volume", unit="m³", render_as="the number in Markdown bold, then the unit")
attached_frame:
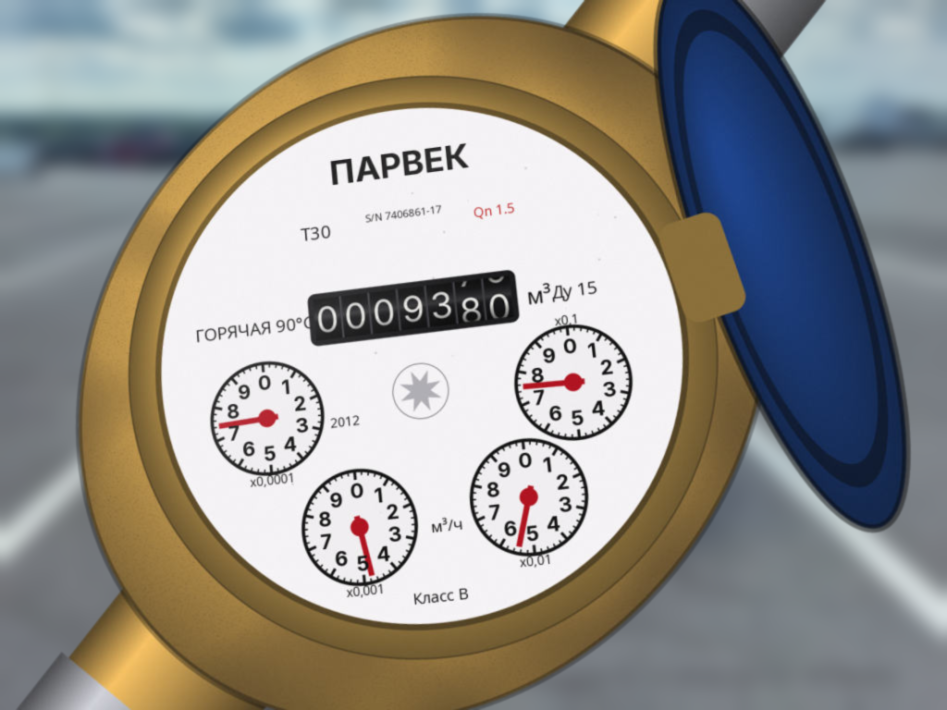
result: **9379.7547** m³
